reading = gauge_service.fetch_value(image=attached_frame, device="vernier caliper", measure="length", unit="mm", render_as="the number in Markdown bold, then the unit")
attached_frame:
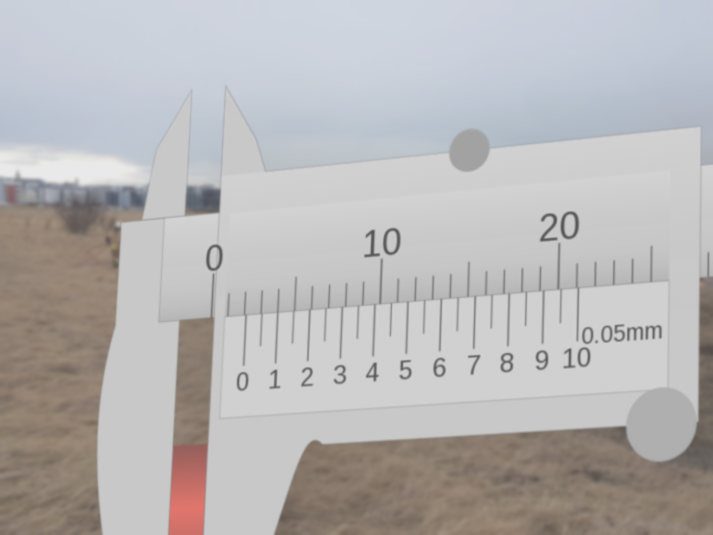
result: **2.1** mm
